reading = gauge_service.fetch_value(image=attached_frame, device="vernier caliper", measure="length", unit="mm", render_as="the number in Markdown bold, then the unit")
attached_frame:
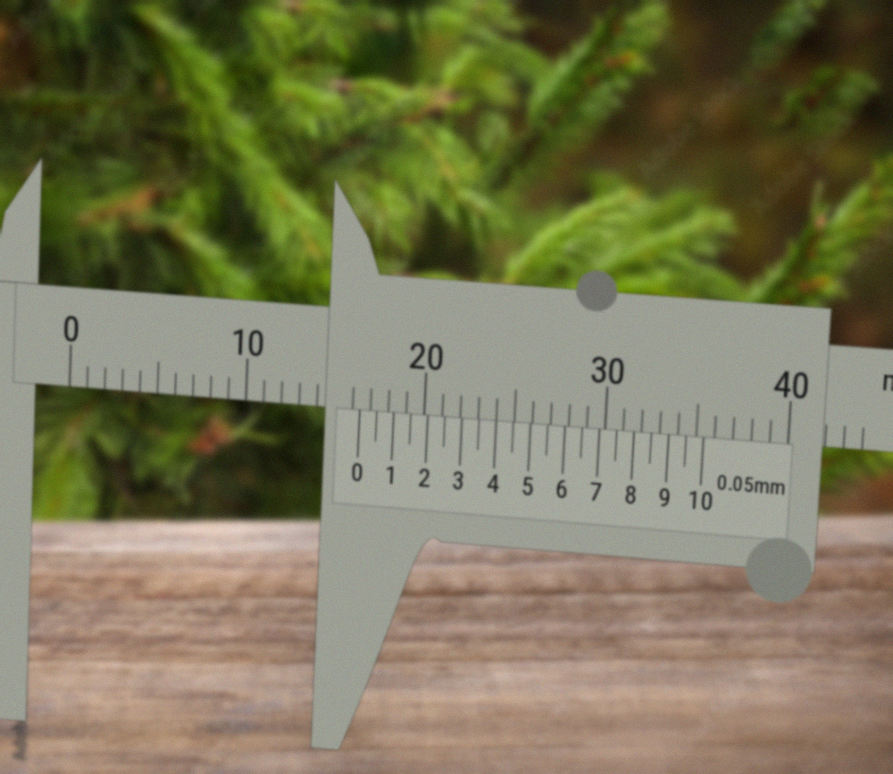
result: **16.4** mm
